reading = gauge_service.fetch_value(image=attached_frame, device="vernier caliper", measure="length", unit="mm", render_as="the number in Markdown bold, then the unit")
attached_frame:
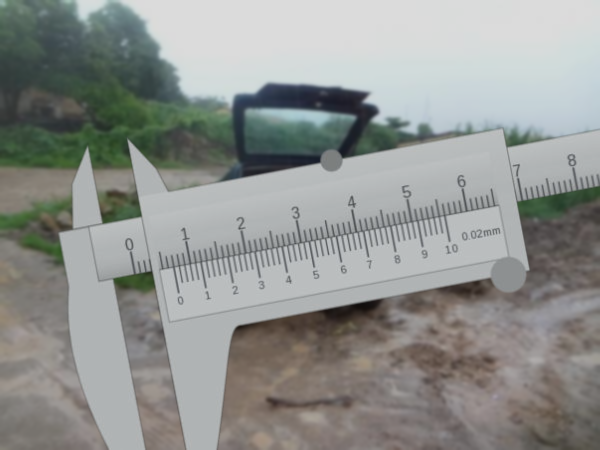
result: **7.0** mm
